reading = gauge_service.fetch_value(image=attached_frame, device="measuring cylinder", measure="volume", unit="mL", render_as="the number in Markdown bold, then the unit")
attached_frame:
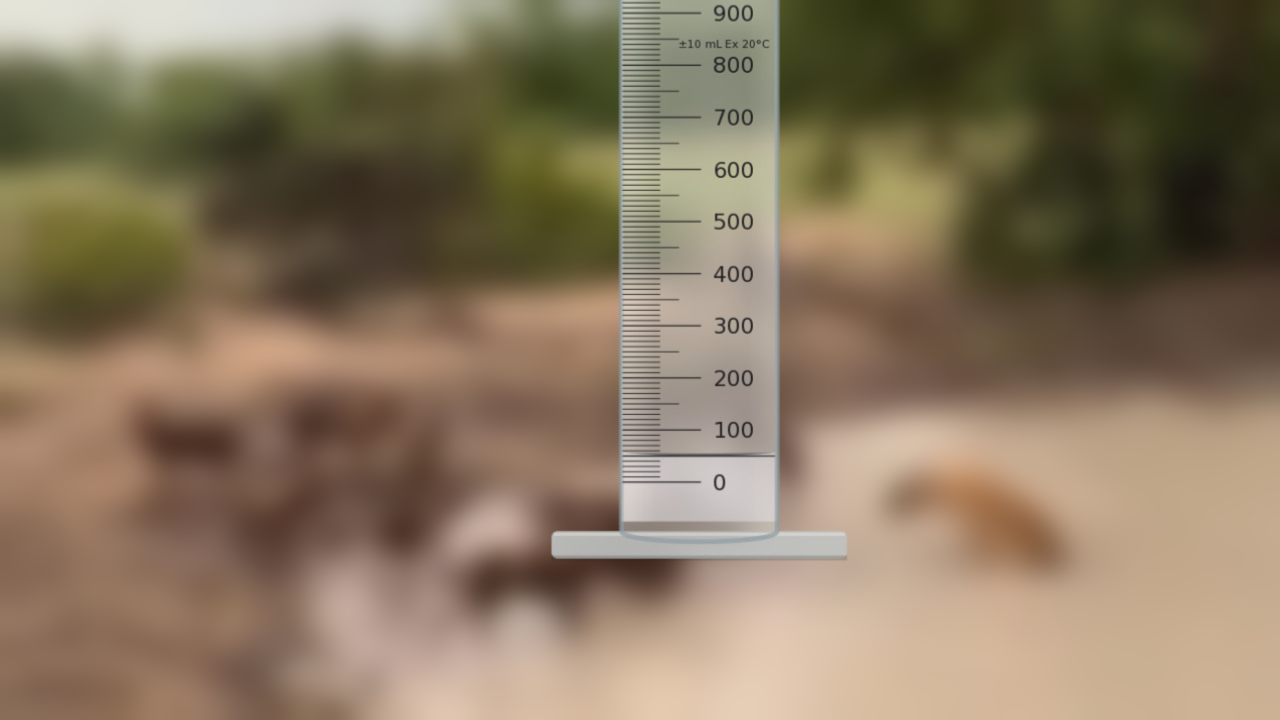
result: **50** mL
